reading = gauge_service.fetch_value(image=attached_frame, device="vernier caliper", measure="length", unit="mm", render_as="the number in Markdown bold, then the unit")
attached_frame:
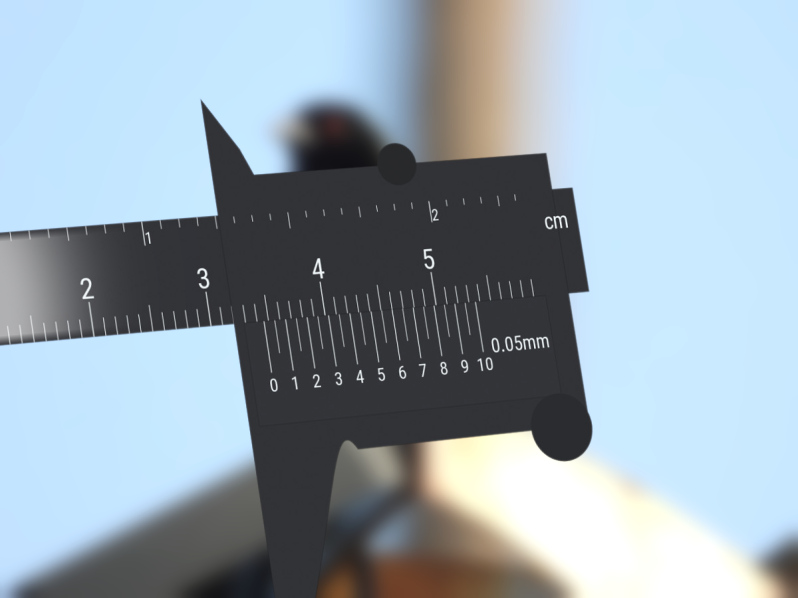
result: **34.6** mm
